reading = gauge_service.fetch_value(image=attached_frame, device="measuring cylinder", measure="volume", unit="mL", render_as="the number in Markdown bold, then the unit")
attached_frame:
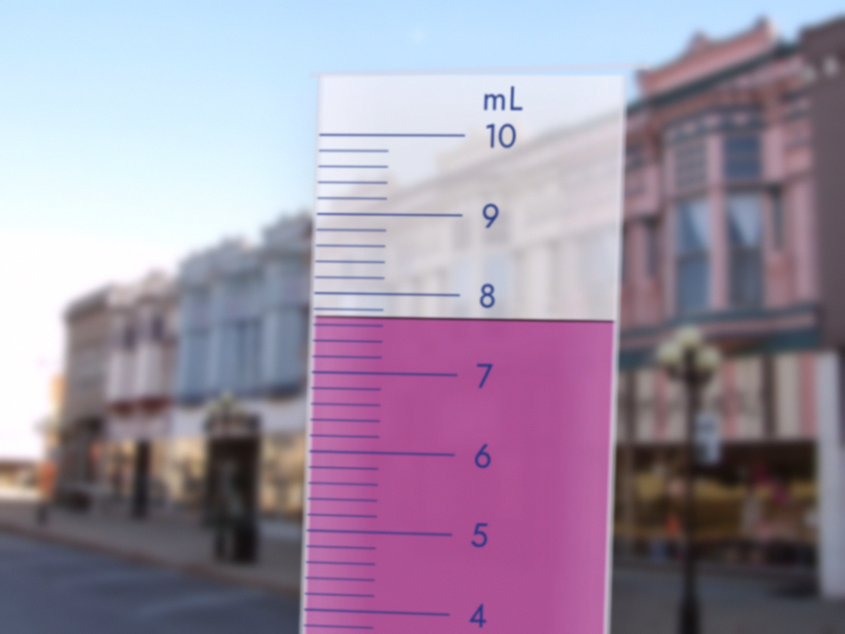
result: **7.7** mL
